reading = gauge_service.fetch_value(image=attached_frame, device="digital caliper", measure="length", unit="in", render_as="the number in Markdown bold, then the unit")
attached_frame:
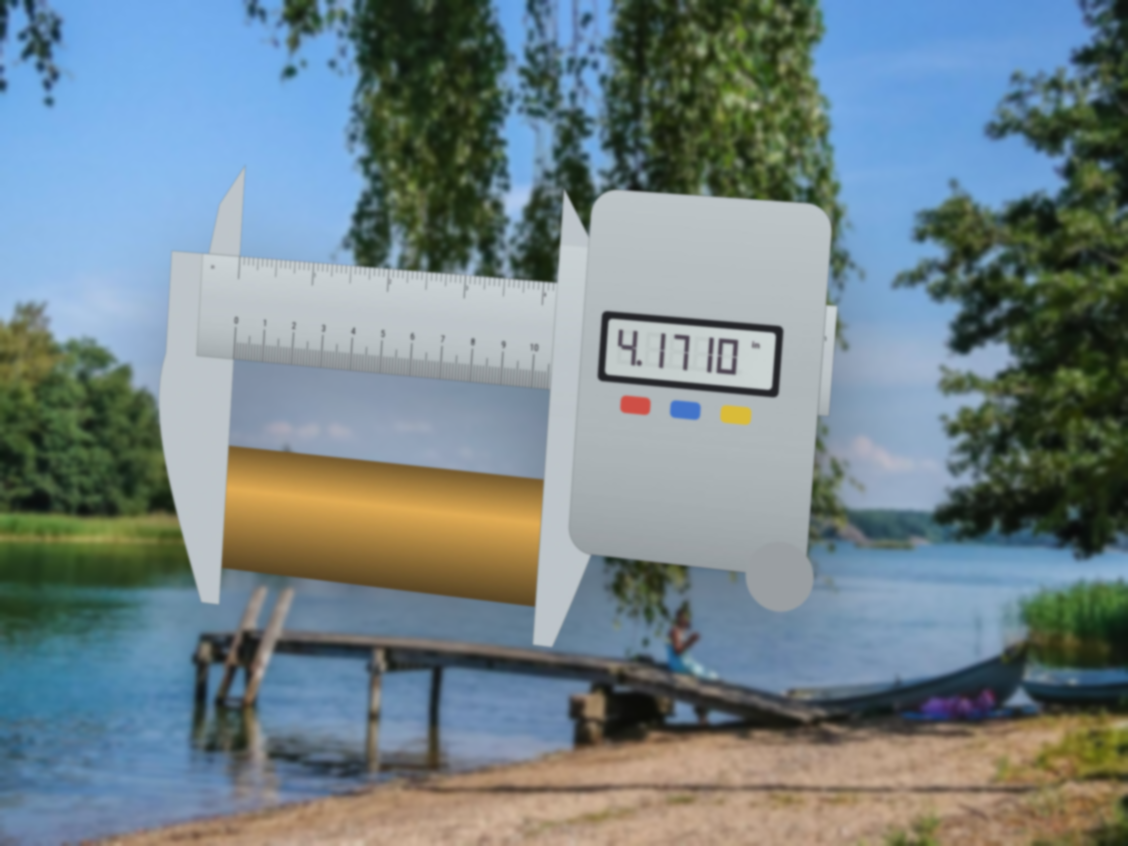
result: **4.1710** in
